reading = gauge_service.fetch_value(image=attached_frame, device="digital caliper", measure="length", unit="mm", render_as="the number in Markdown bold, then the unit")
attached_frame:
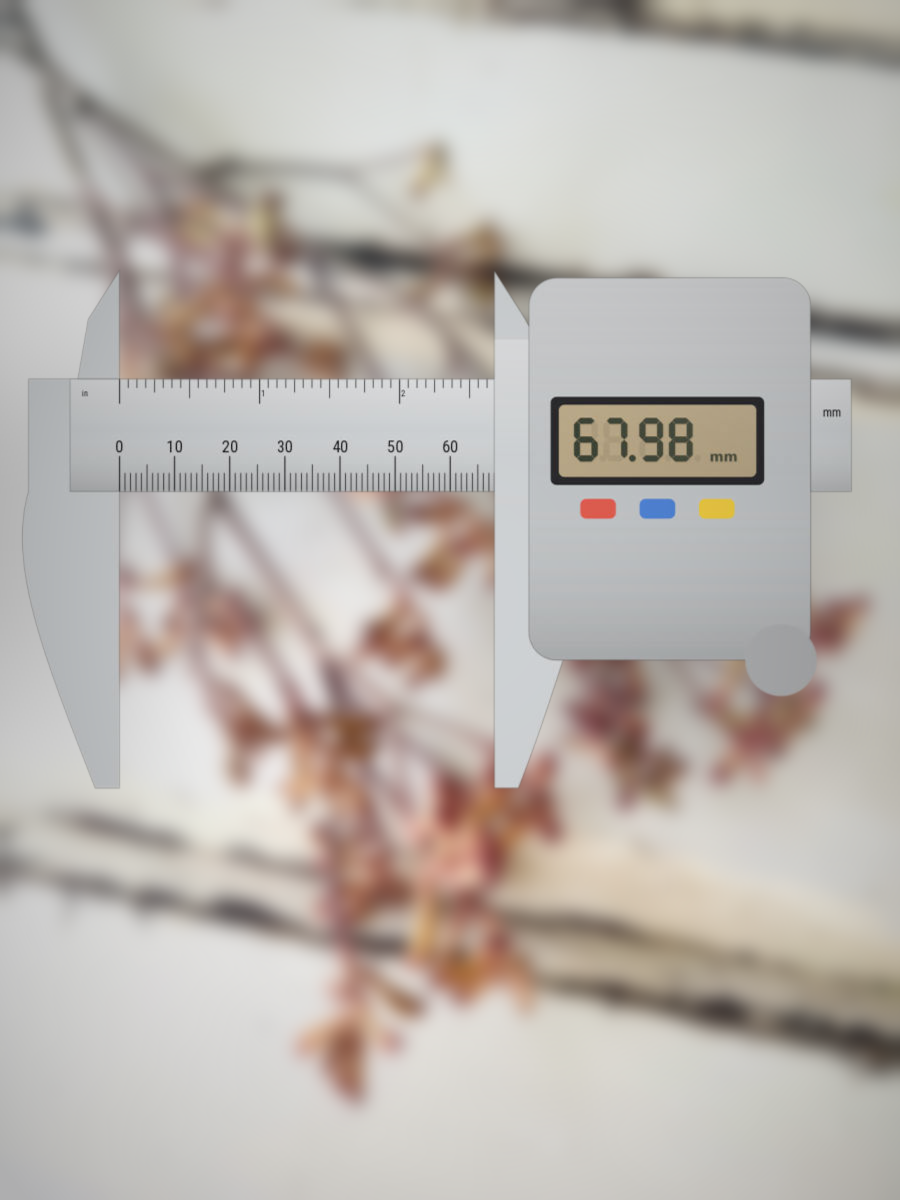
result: **67.98** mm
